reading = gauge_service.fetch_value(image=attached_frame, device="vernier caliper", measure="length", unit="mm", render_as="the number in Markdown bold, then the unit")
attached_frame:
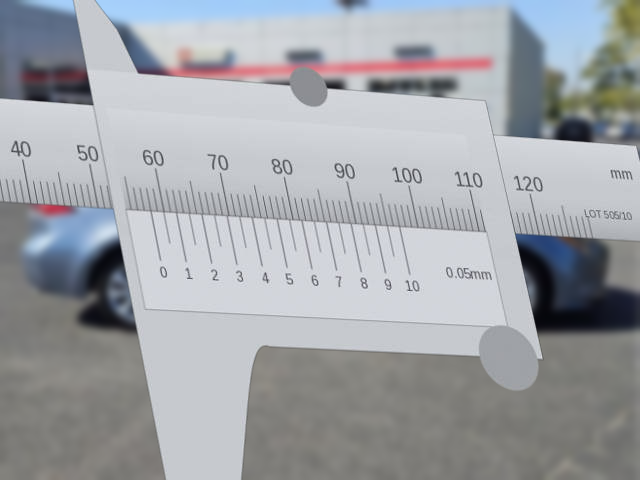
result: **58.0** mm
